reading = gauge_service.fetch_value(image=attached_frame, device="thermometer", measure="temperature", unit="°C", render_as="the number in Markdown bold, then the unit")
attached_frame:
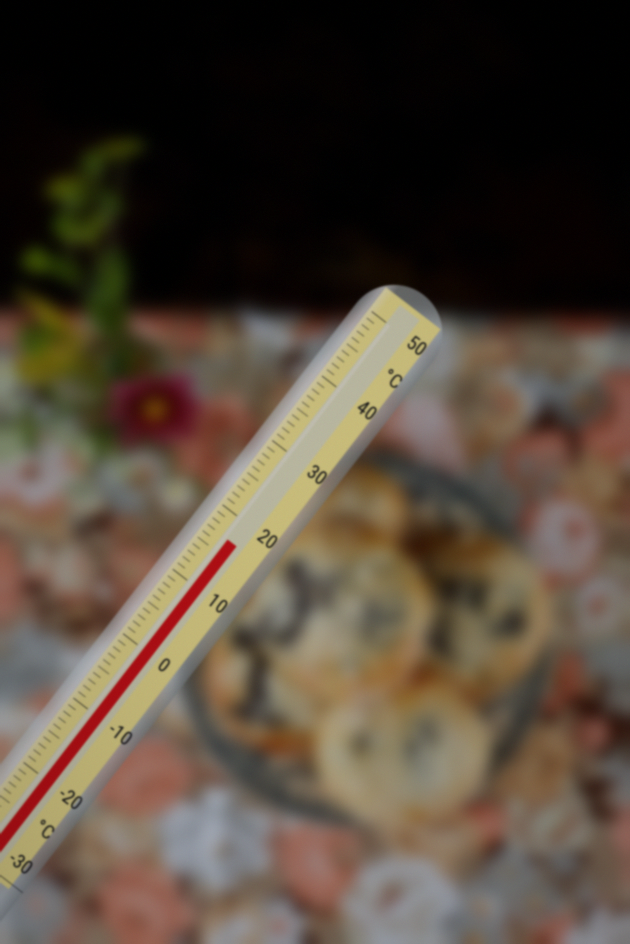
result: **17** °C
